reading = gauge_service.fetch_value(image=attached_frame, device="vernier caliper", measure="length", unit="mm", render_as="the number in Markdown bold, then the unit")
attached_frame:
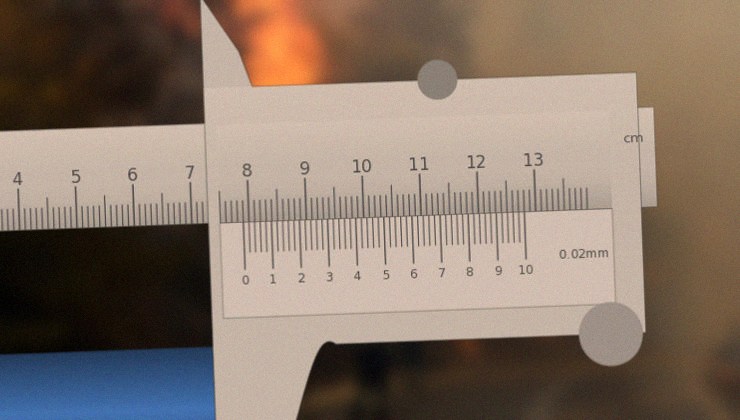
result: **79.0** mm
